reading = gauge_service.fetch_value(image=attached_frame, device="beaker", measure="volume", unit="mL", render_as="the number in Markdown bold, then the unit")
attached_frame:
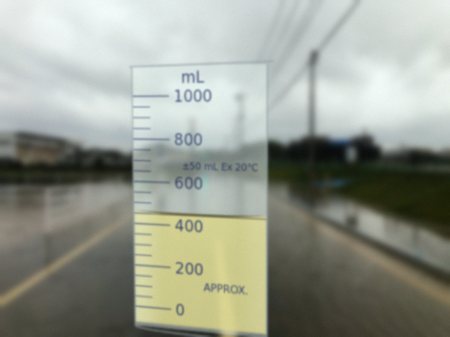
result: **450** mL
